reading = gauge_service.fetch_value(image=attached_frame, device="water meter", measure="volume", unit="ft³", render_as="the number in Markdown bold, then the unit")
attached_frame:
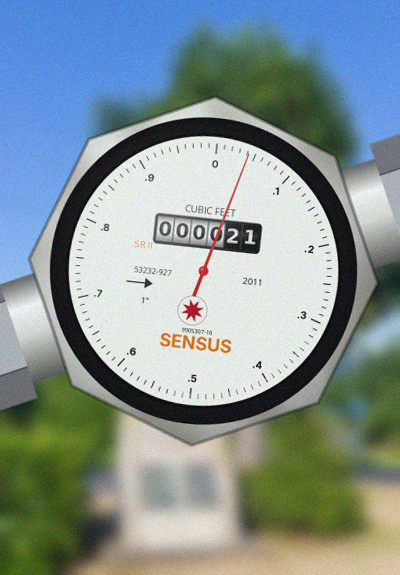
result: **21.04** ft³
